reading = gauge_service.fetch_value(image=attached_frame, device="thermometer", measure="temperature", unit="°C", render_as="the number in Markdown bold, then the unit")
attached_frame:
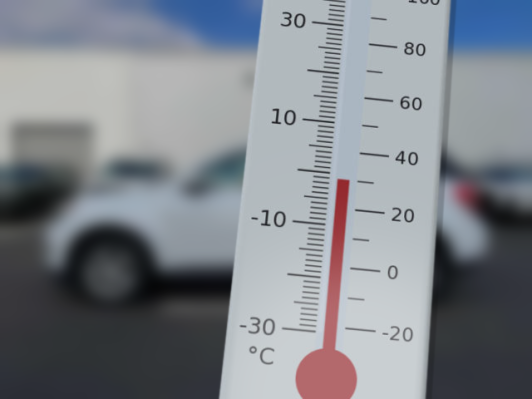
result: **-1** °C
